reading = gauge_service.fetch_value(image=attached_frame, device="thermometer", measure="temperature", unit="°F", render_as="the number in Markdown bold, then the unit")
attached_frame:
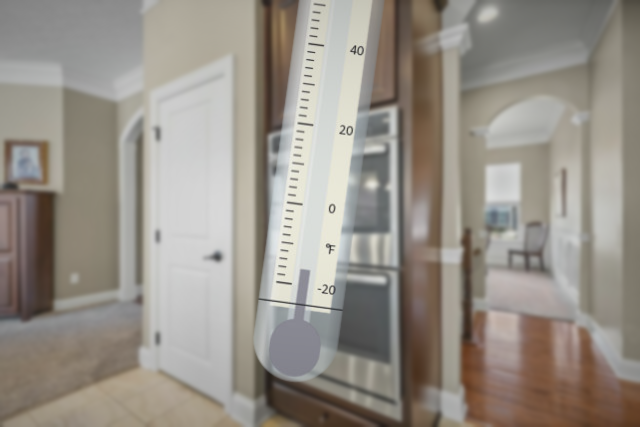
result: **-16** °F
